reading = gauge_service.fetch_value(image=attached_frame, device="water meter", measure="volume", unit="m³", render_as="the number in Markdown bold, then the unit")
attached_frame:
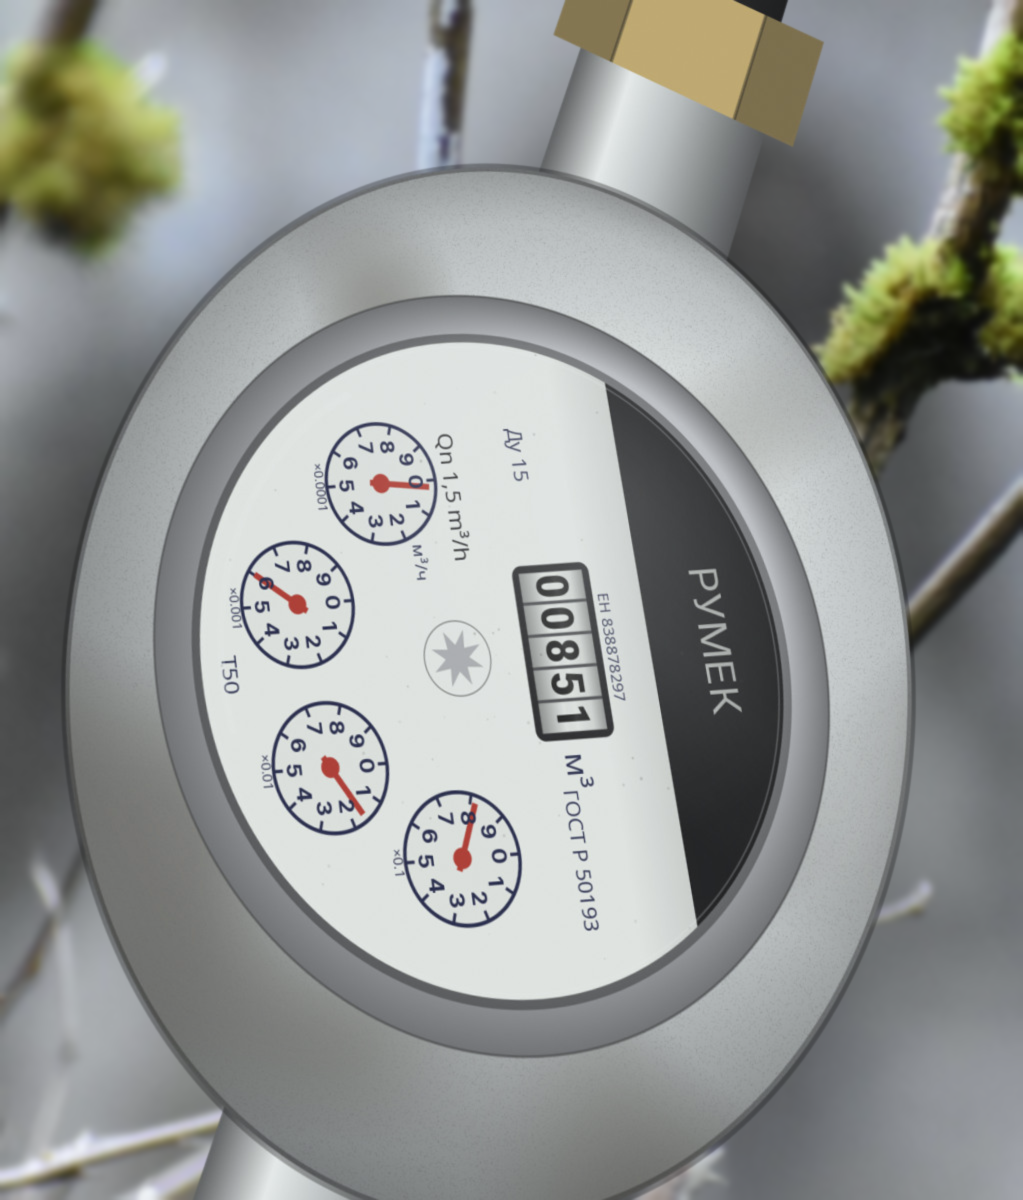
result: **851.8160** m³
